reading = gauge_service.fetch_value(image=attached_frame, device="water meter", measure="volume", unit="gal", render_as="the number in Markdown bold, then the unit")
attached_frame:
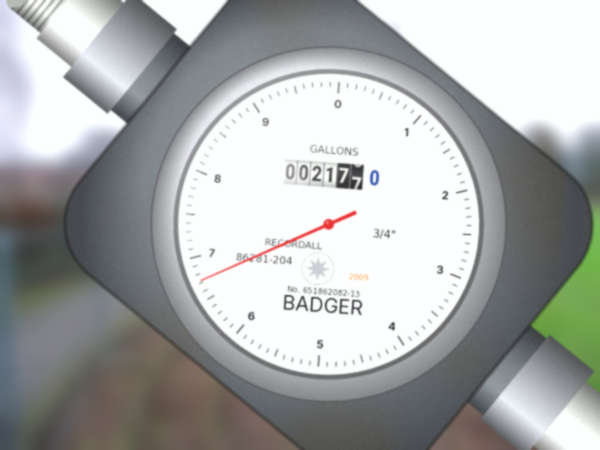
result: **21766.7** gal
